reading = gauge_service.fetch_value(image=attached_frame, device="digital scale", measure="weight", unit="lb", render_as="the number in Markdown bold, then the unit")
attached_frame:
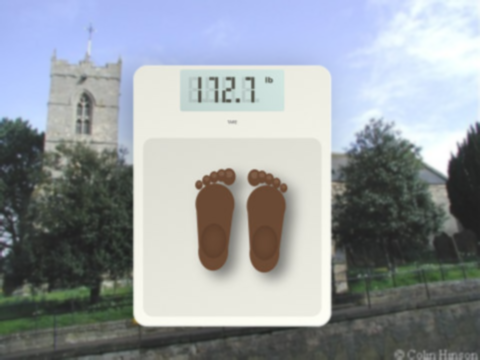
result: **172.7** lb
